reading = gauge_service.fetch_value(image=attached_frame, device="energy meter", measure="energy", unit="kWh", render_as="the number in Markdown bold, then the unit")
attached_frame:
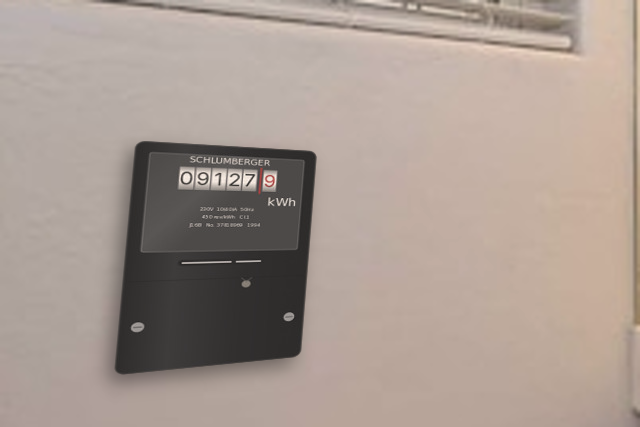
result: **9127.9** kWh
